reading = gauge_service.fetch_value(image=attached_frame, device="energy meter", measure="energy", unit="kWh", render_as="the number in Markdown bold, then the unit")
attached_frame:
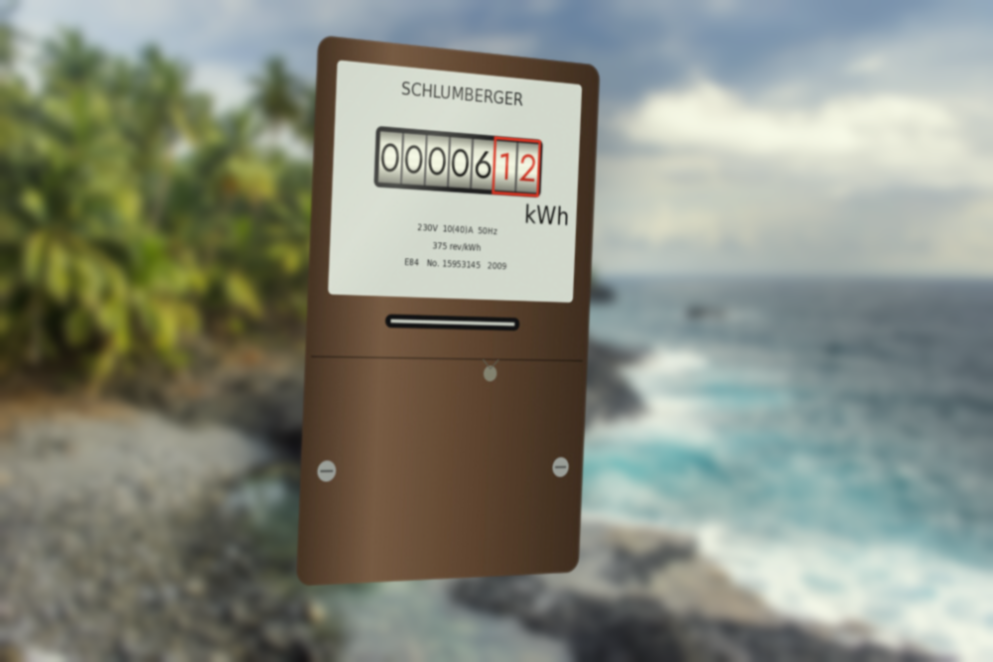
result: **6.12** kWh
